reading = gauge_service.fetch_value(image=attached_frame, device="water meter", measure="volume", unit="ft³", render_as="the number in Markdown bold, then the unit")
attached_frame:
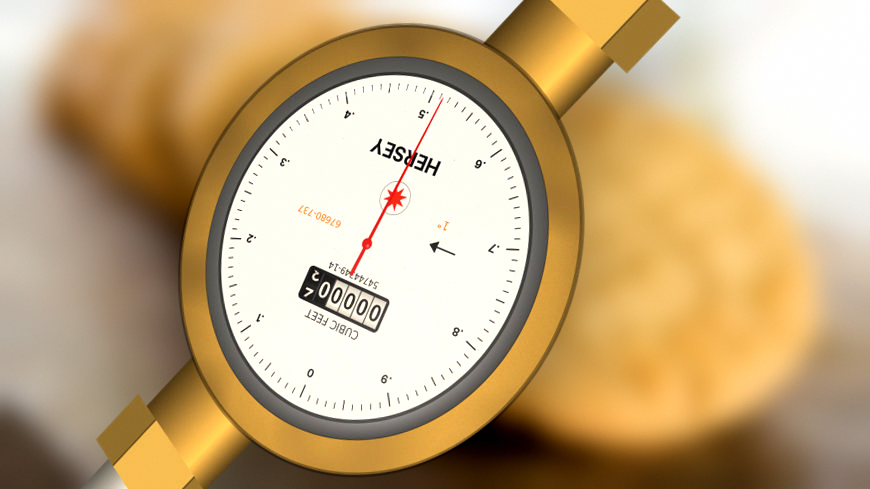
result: **2.51** ft³
